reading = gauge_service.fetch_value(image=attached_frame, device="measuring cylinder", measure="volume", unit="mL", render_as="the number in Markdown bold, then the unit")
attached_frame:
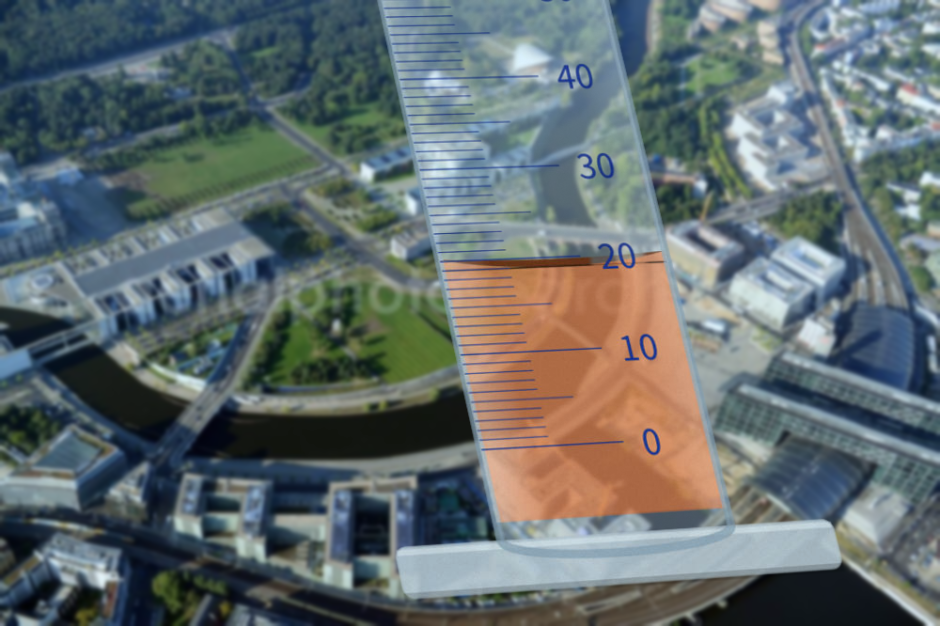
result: **19** mL
